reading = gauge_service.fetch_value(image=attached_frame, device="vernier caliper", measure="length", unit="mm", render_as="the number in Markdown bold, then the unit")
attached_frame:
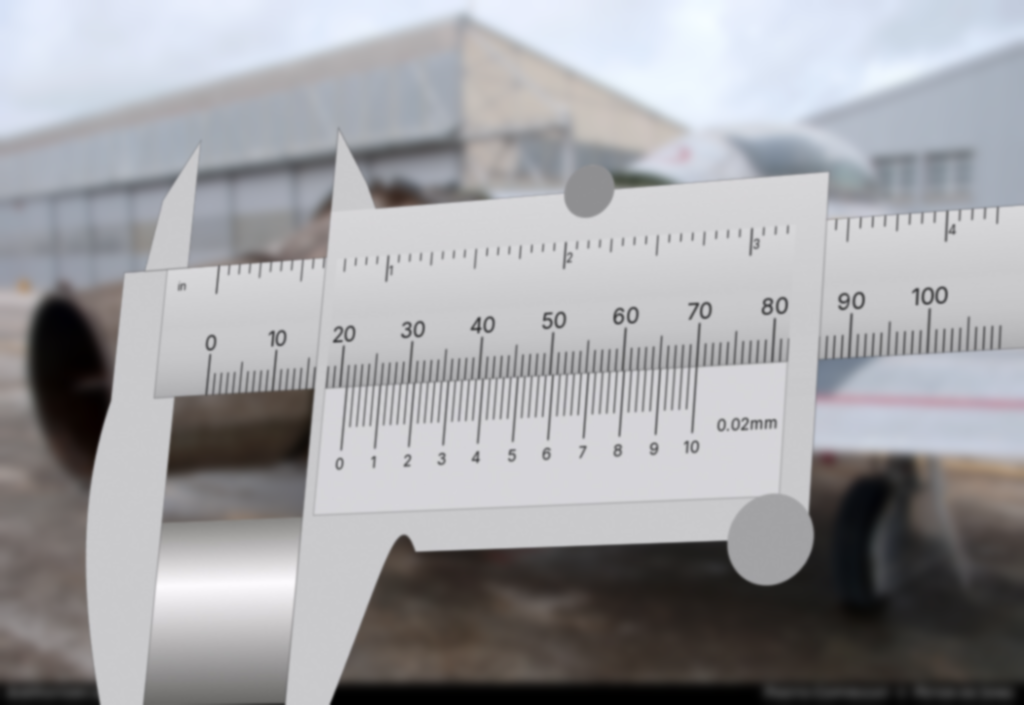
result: **21.0** mm
